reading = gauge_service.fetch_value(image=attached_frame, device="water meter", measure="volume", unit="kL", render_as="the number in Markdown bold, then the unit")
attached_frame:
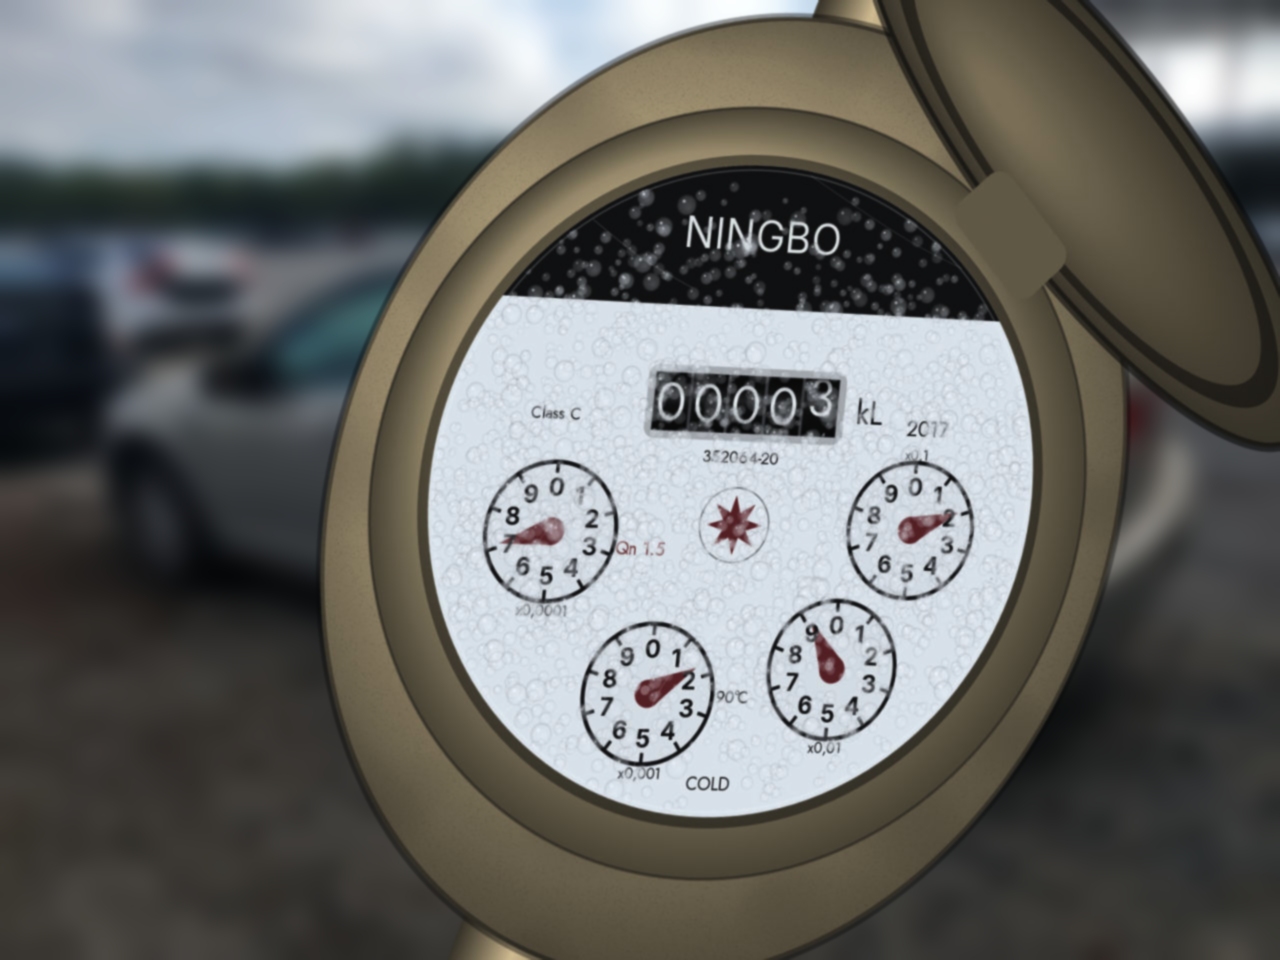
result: **3.1917** kL
